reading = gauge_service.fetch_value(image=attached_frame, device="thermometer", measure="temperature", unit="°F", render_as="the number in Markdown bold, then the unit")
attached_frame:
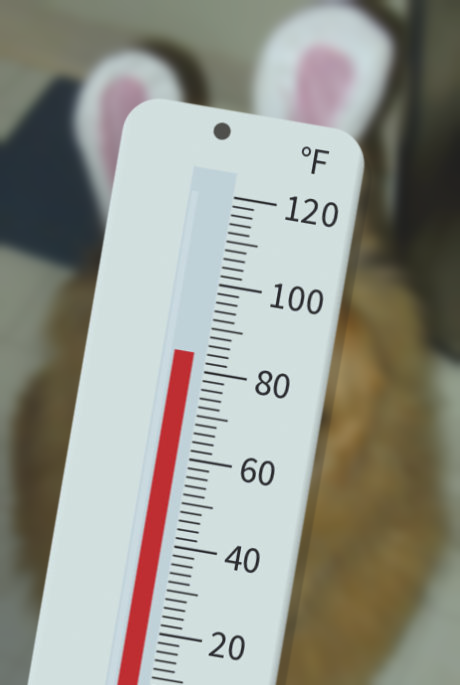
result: **84** °F
